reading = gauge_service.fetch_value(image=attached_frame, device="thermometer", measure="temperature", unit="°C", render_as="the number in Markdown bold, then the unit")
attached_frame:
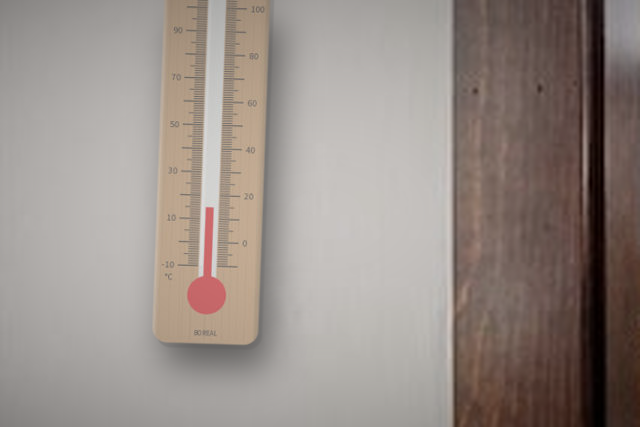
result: **15** °C
